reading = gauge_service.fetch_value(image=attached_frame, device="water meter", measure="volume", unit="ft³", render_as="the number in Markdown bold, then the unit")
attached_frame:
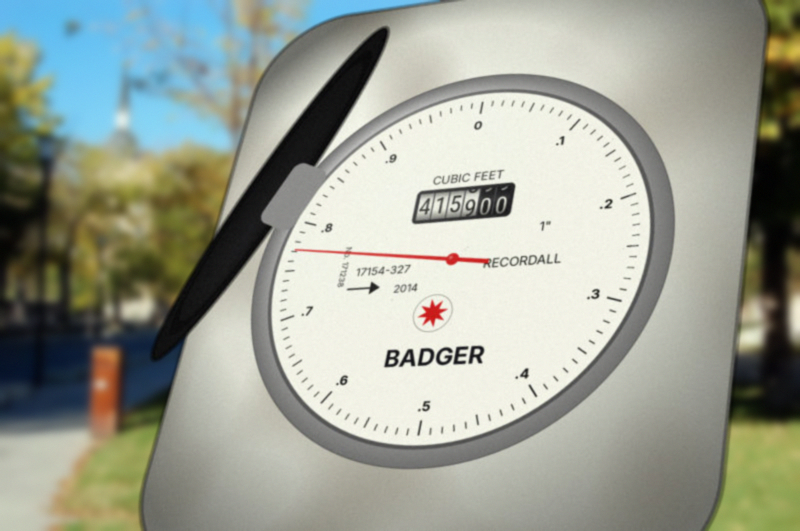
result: **415899.77** ft³
